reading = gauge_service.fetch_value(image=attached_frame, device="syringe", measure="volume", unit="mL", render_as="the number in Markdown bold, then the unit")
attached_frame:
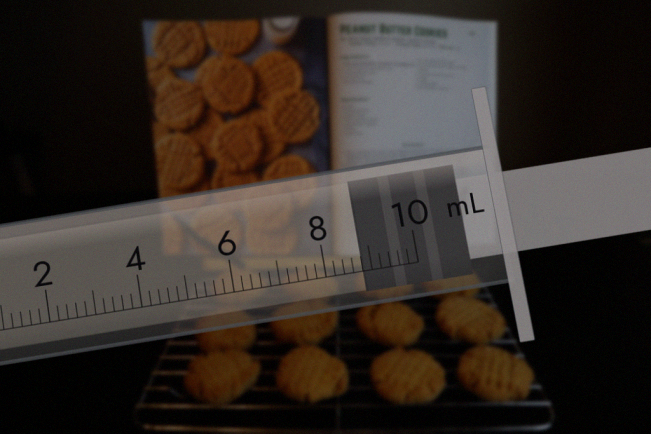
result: **8.8** mL
